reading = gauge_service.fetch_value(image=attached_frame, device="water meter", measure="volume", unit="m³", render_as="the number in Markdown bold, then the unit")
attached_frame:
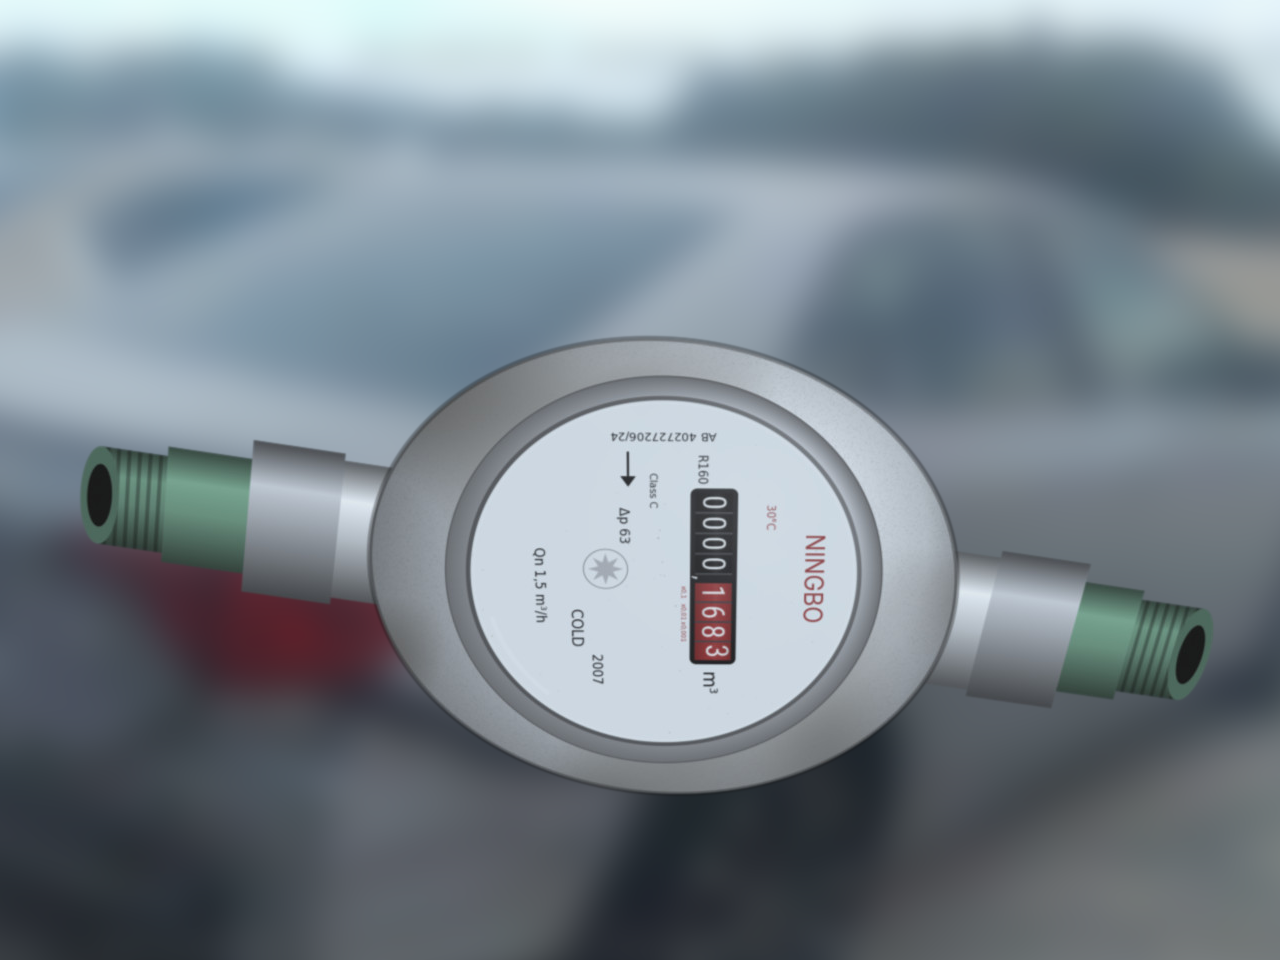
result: **0.1683** m³
